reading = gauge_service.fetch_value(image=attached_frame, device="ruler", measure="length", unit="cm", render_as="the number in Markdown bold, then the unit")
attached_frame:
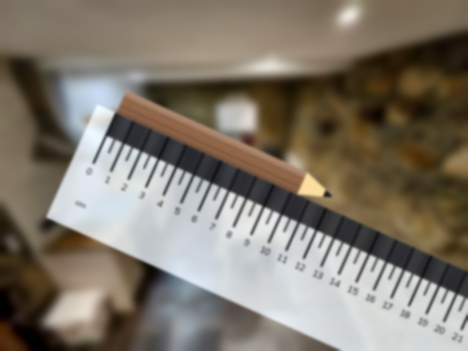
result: **12** cm
